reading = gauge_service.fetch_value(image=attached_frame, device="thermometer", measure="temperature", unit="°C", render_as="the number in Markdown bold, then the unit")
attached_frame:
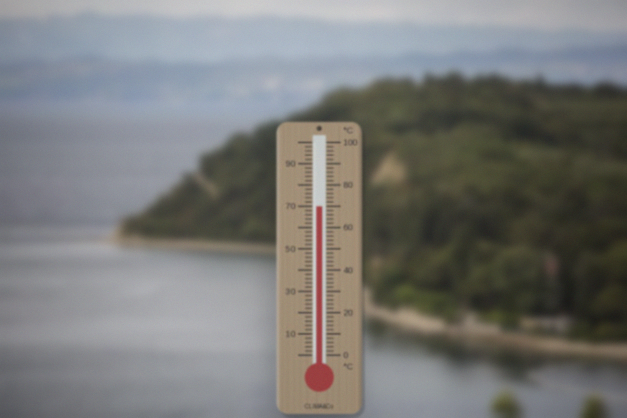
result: **70** °C
